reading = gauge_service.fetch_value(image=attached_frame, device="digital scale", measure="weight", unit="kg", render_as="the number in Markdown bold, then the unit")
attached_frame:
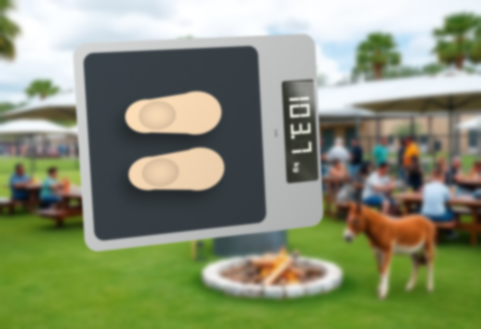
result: **103.7** kg
